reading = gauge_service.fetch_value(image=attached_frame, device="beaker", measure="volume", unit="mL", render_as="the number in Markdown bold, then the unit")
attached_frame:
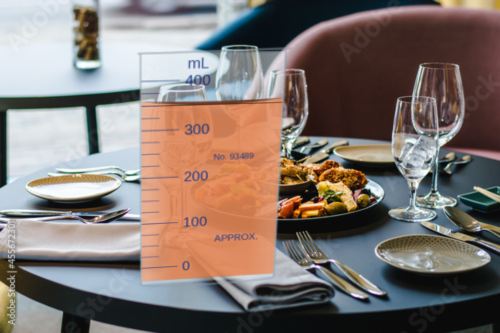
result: **350** mL
